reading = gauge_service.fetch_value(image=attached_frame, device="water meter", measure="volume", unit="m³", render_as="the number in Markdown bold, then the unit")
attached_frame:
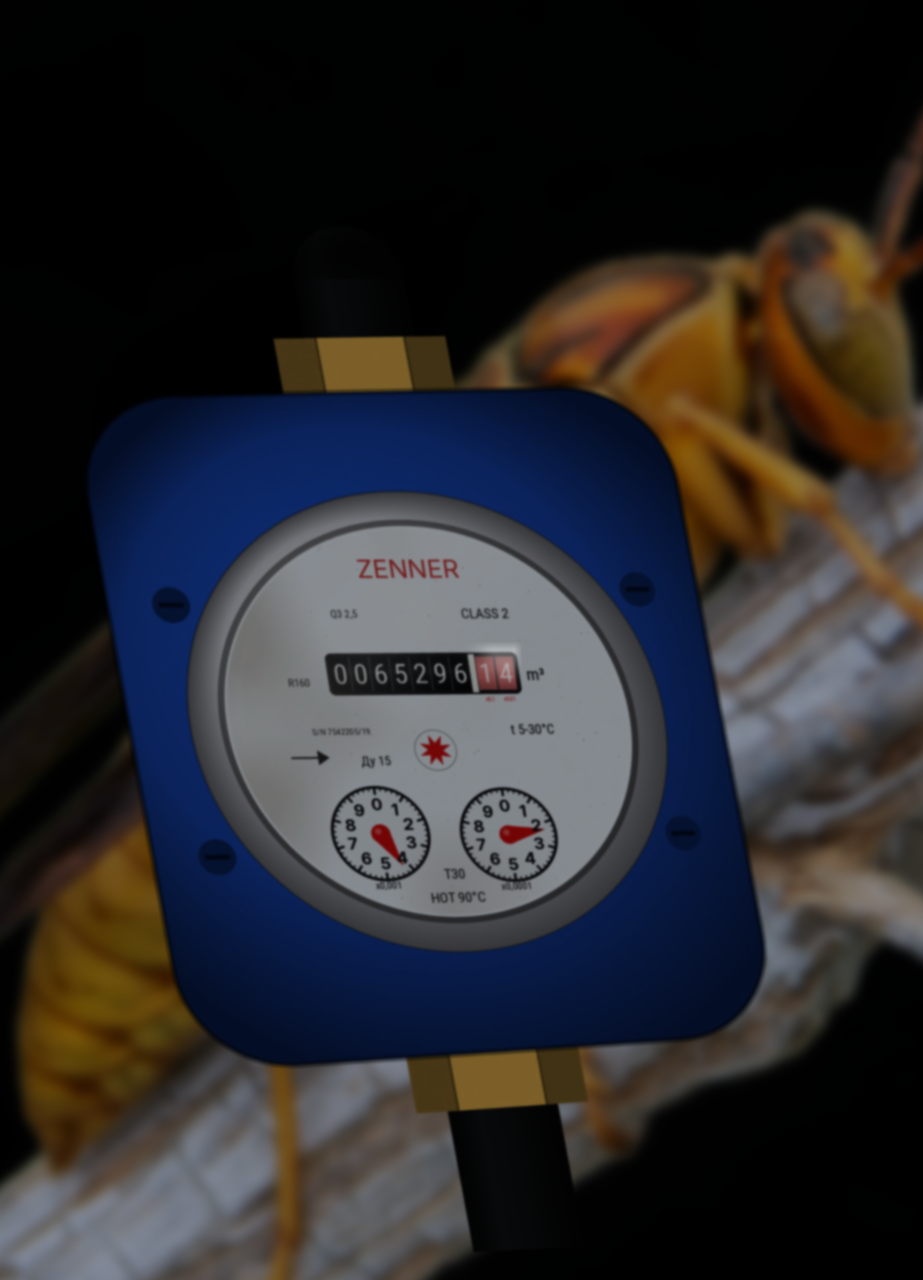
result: **65296.1442** m³
